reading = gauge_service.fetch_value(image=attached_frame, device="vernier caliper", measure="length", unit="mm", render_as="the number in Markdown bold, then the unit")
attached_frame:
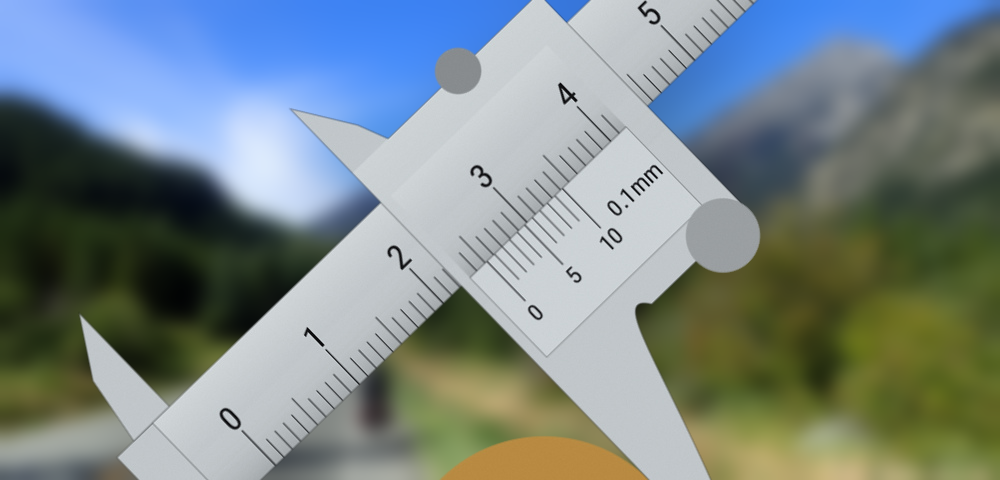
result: **25.2** mm
